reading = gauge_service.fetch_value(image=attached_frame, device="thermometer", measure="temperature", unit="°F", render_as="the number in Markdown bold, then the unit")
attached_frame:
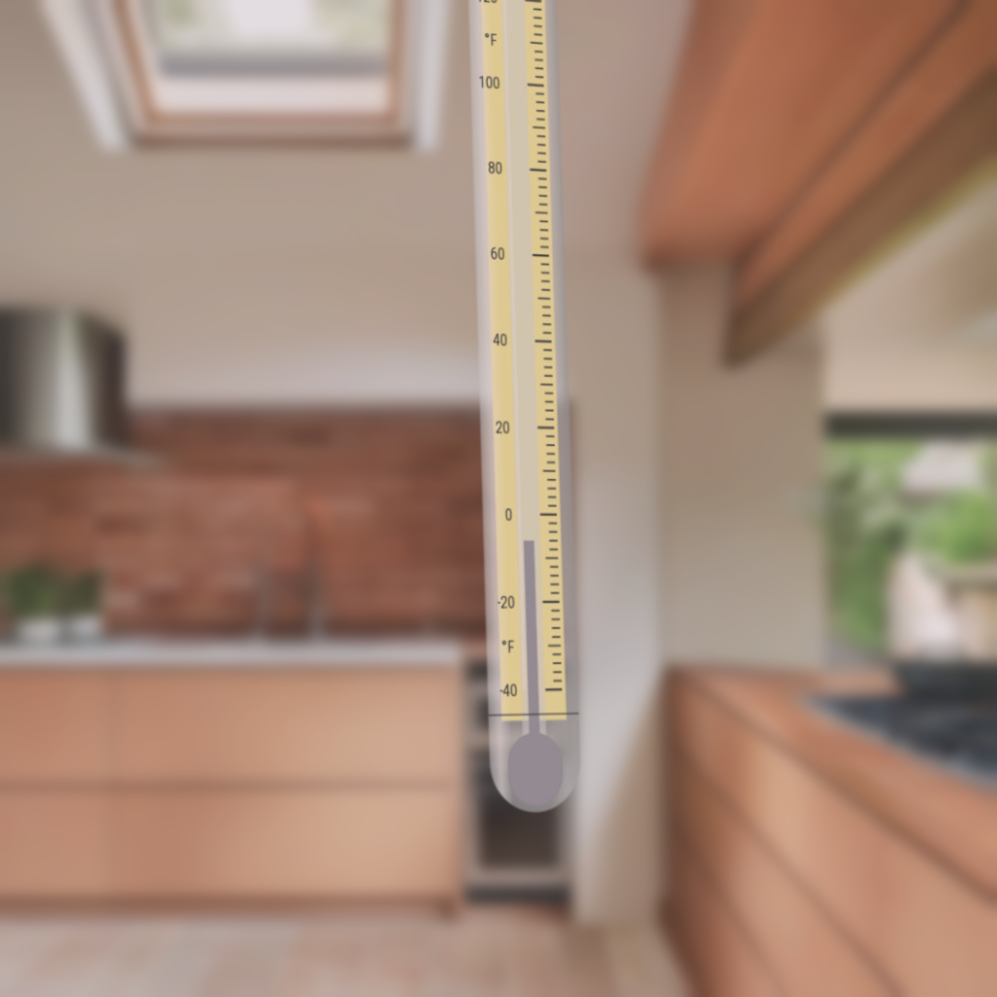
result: **-6** °F
